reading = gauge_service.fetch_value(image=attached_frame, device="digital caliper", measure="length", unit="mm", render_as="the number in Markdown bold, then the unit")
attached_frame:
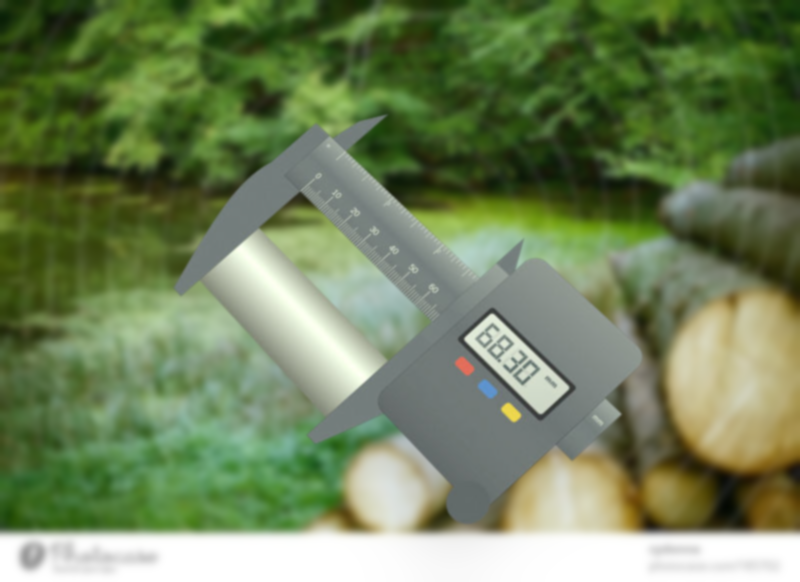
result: **68.30** mm
